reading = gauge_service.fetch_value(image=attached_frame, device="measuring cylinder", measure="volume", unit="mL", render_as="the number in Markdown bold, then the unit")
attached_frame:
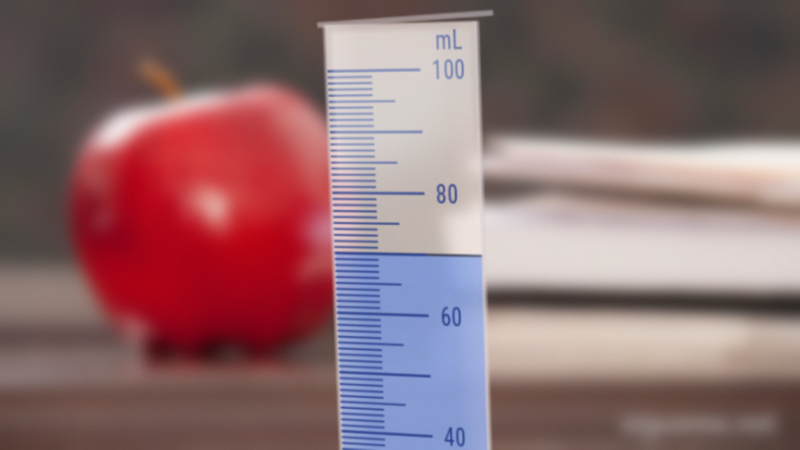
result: **70** mL
